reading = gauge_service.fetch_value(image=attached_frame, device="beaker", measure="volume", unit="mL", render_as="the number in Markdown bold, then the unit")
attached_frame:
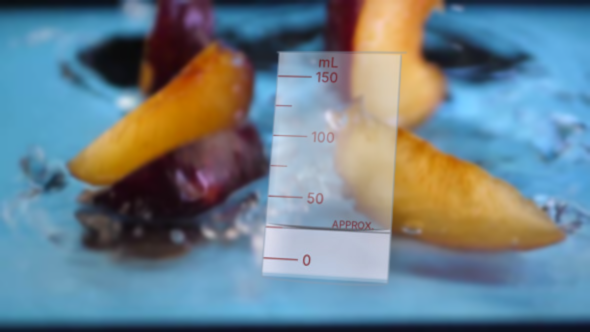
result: **25** mL
